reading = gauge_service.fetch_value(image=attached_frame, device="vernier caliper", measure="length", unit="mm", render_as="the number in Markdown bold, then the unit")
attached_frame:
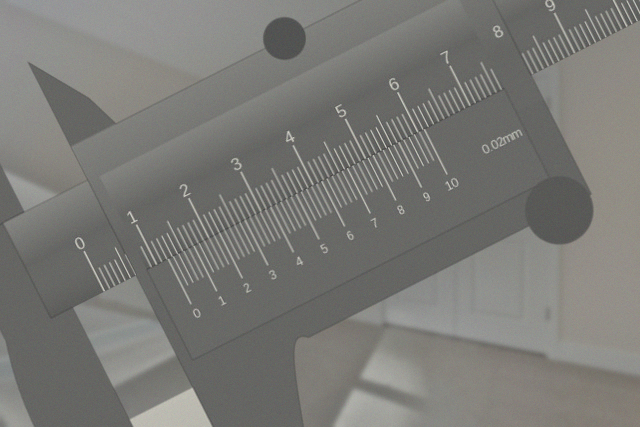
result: **12.2** mm
